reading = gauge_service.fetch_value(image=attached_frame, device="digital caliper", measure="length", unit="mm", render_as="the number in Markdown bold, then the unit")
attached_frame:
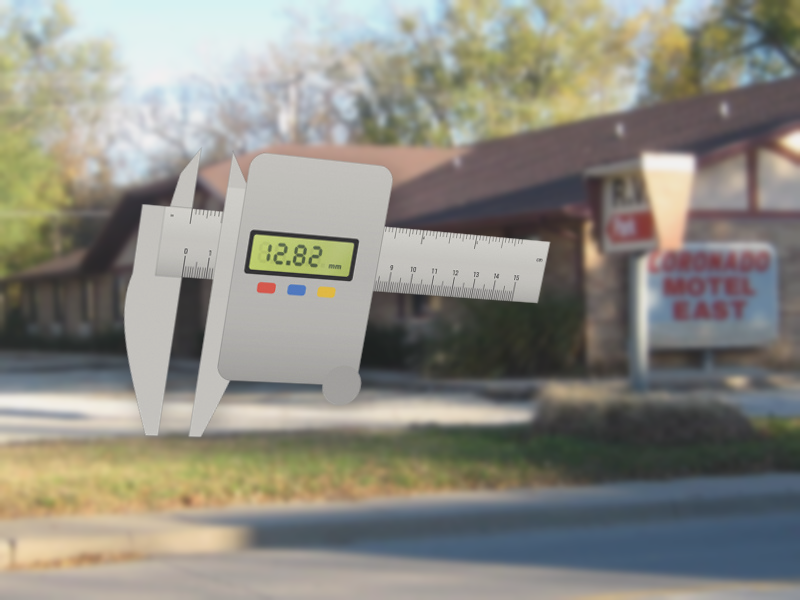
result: **12.82** mm
